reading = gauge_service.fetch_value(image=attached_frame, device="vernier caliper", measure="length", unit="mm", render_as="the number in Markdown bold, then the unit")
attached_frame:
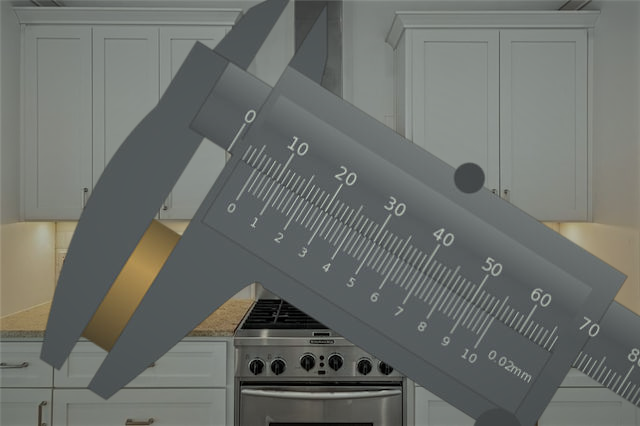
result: **5.8** mm
